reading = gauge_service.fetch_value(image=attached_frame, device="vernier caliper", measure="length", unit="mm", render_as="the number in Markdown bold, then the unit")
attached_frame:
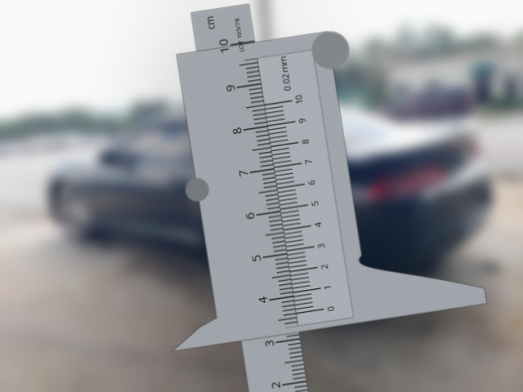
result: **36.0** mm
